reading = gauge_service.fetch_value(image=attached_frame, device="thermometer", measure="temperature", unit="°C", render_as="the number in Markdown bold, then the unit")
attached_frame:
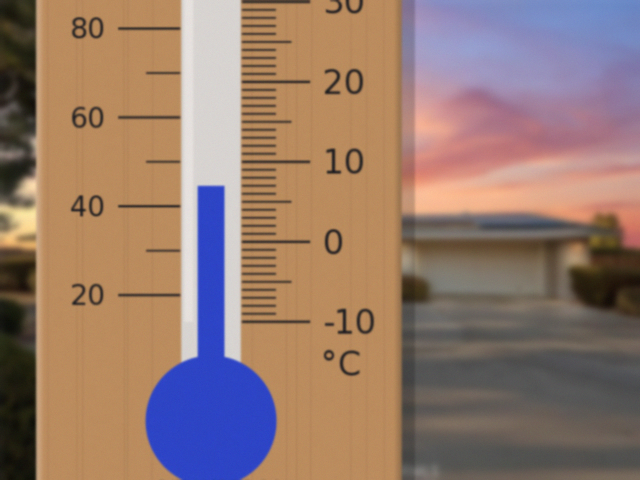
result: **7** °C
